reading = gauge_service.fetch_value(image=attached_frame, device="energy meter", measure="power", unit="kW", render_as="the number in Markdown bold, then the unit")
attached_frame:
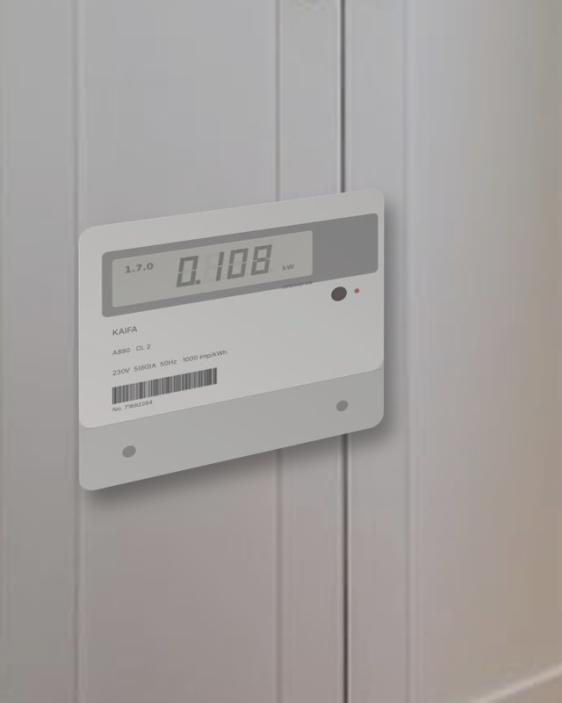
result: **0.108** kW
